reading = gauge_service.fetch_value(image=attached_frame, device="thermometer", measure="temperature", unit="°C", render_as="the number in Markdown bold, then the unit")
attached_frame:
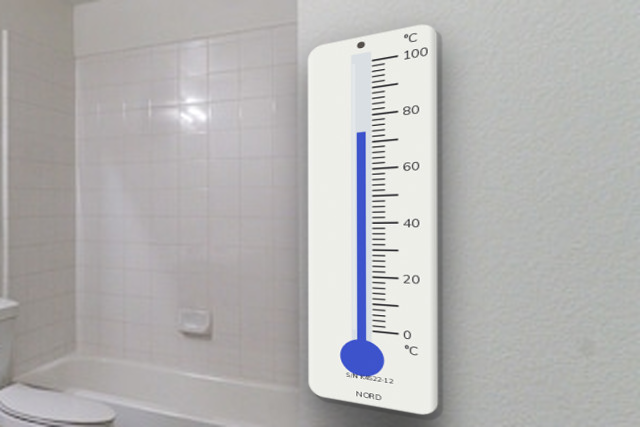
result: **74** °C
